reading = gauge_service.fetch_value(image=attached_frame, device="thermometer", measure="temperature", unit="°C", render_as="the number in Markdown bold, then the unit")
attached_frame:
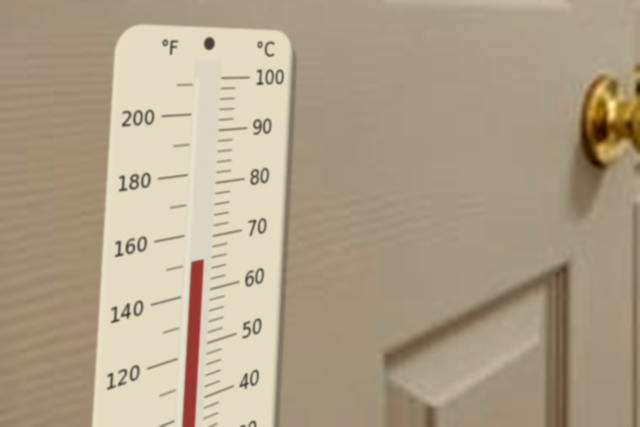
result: **66** °C
